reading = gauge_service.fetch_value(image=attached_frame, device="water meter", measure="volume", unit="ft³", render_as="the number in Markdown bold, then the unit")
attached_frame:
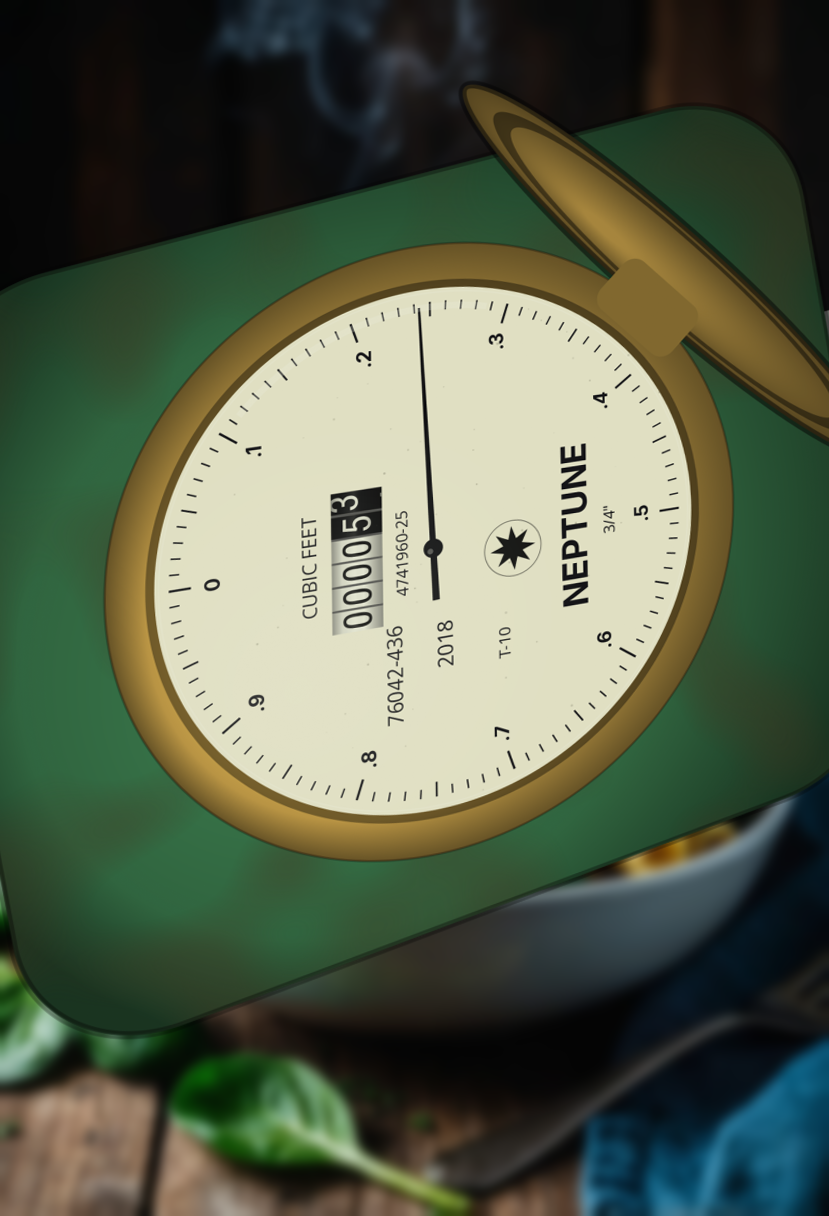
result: **53.24** ft³
